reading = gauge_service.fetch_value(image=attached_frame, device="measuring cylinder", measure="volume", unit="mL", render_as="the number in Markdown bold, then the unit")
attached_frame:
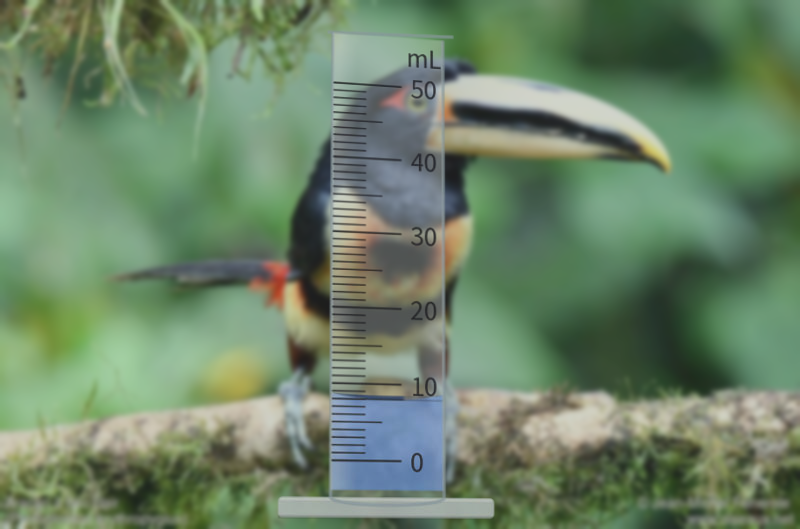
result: **8** mL
